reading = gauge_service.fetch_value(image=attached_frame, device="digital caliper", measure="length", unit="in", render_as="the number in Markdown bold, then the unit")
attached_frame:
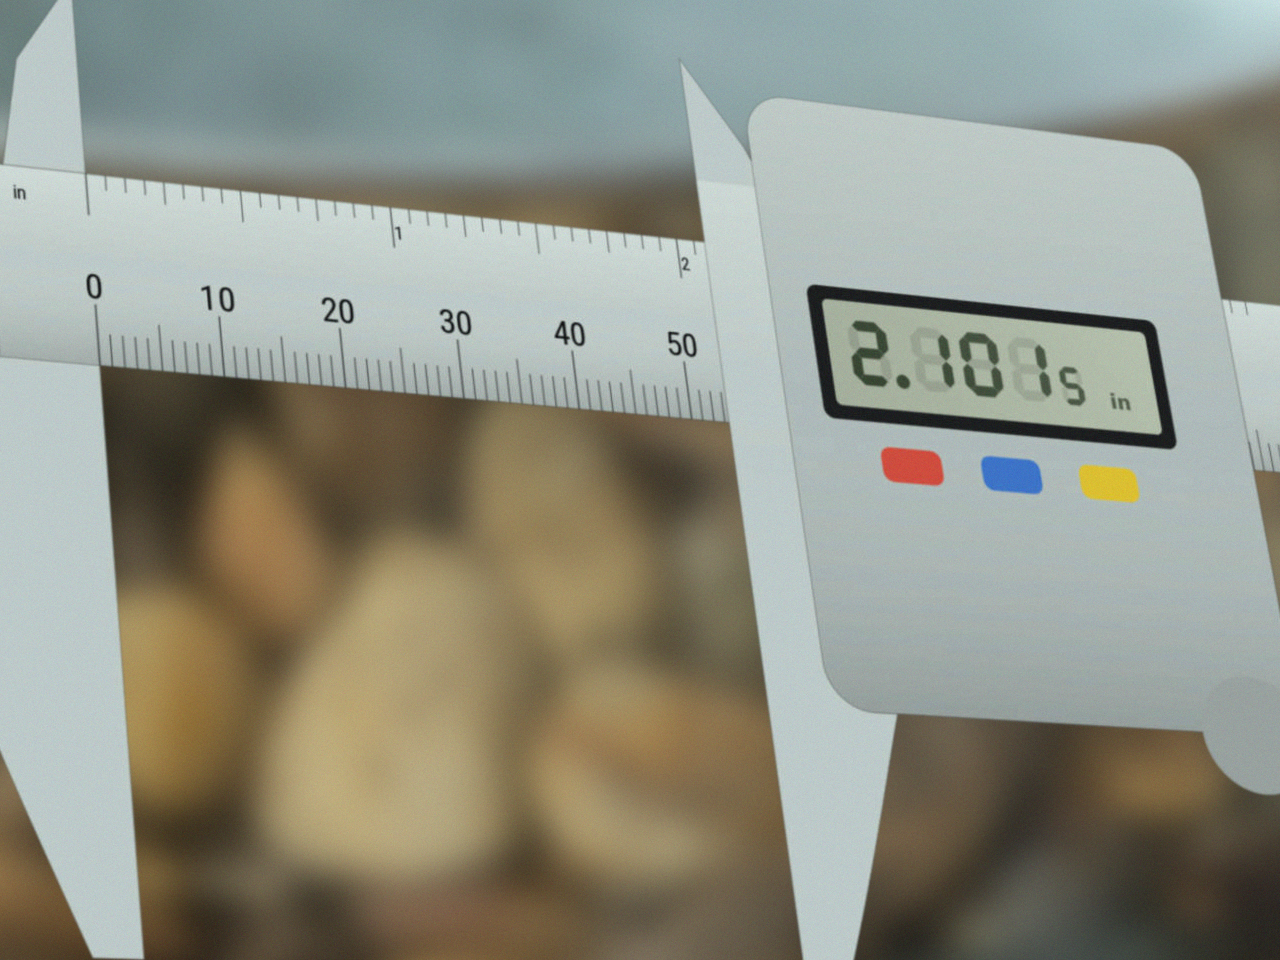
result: **2.1015** in
